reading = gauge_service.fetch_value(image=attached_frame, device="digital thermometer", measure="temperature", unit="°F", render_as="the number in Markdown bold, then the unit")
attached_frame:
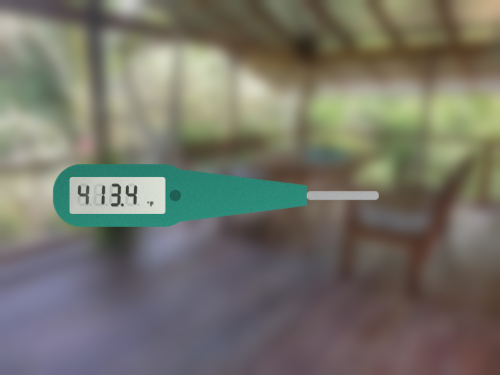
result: **413.4** °F
